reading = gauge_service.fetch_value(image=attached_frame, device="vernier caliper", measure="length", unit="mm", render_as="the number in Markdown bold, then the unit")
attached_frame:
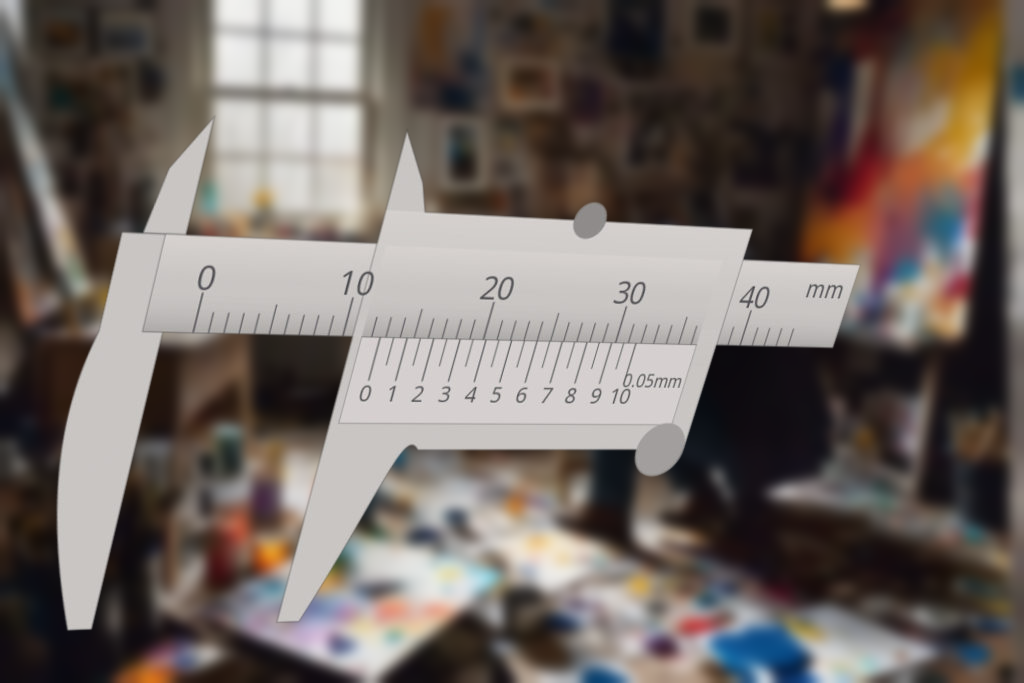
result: **12.6** mm
